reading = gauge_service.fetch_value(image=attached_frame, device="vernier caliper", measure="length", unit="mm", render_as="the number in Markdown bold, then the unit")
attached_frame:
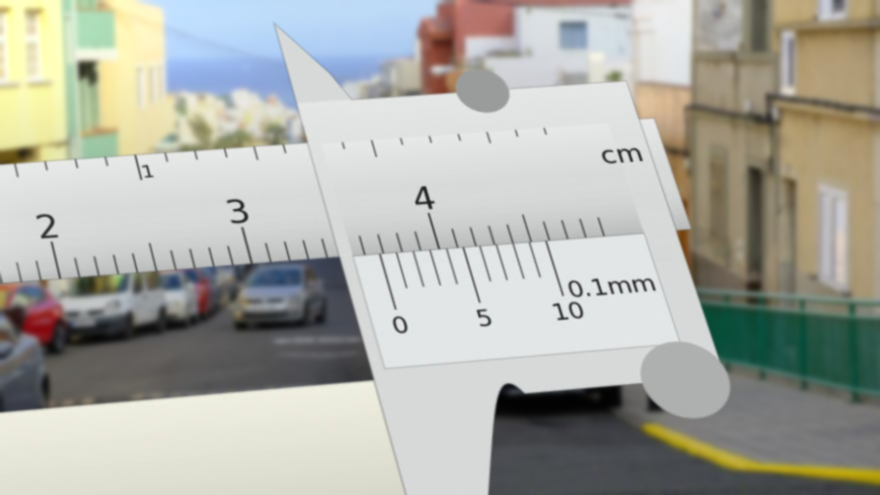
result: **36.8** mm
